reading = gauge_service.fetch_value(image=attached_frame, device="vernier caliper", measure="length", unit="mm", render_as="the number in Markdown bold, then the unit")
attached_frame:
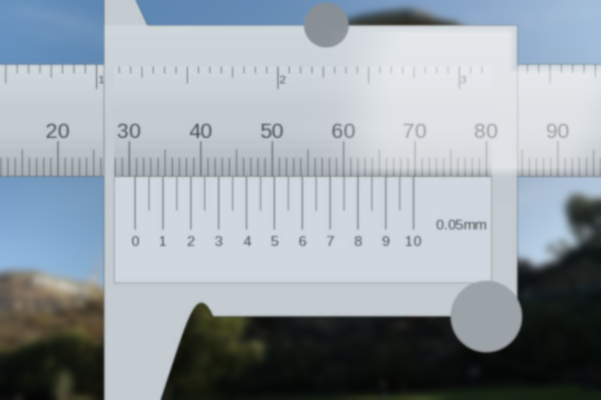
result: **30.8** mm
